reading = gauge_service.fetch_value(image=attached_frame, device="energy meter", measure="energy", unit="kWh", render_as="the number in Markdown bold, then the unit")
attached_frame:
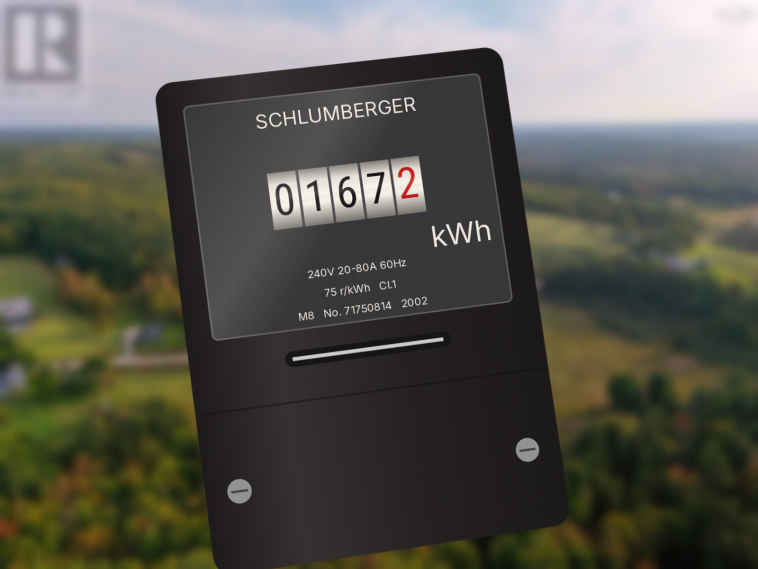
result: **167.2** kWh
